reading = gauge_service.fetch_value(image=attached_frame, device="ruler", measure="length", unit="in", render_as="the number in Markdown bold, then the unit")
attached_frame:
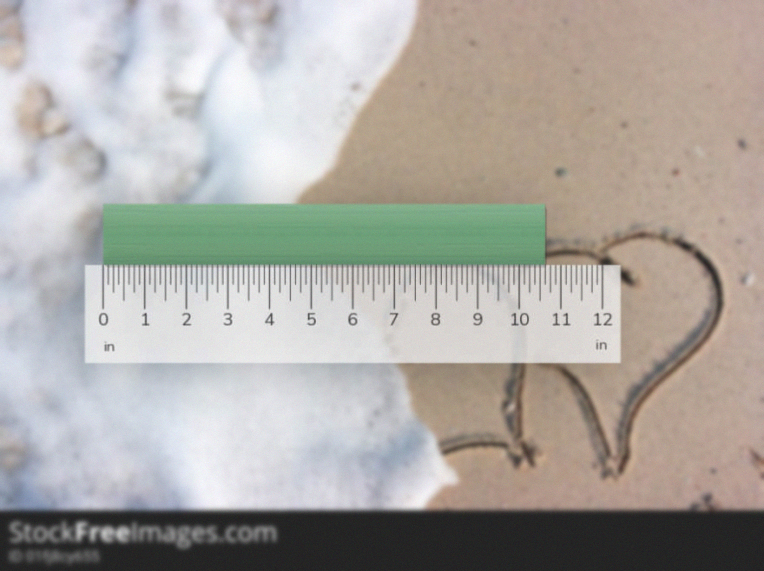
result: **10.625** in
